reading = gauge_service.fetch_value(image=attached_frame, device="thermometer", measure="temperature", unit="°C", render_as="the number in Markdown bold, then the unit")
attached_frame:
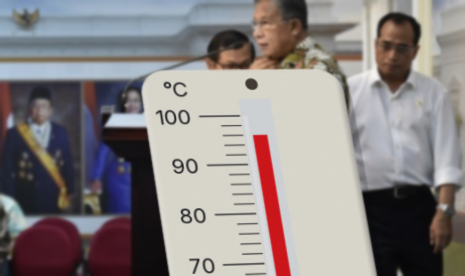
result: **96** °C
